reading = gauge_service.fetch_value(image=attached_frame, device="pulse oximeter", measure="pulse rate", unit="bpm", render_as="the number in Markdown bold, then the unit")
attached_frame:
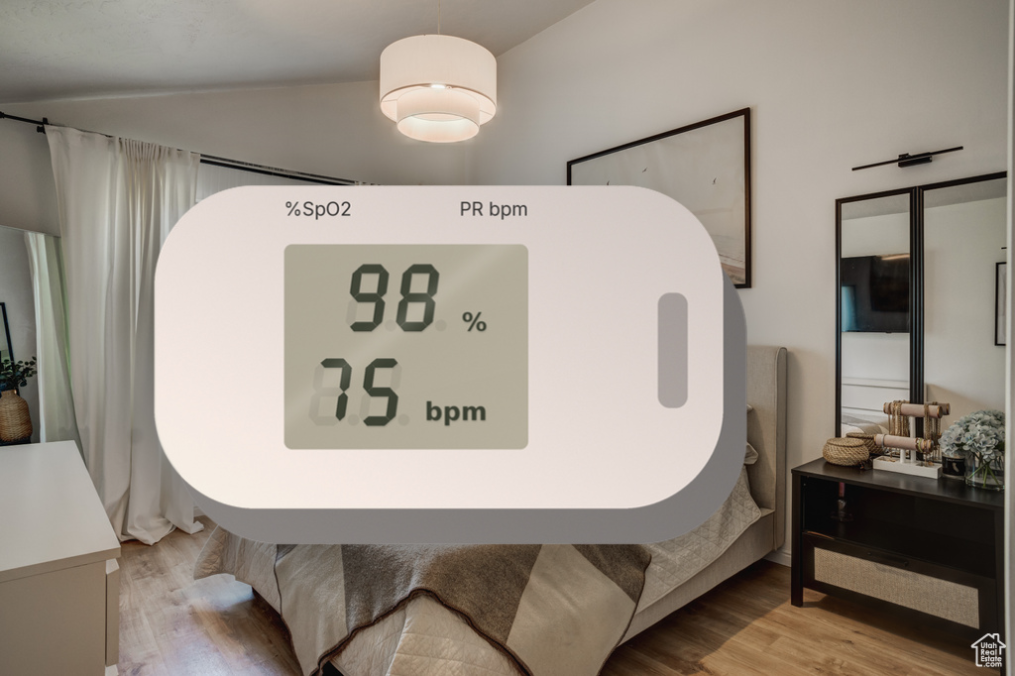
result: **75** bpm
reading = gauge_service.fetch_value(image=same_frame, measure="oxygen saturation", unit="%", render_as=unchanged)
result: **98** %
